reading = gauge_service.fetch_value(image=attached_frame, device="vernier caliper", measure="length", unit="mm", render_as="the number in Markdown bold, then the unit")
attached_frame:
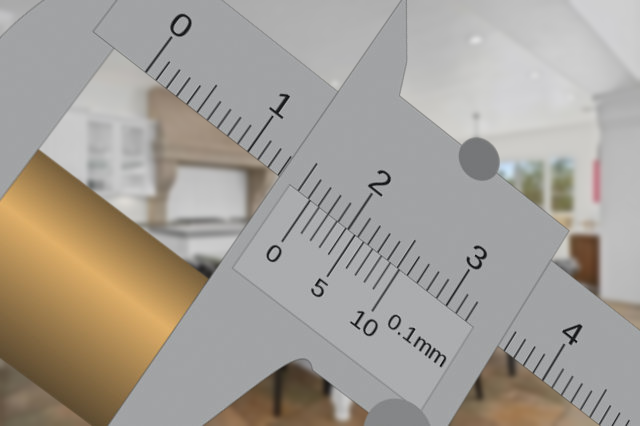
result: **16.2** mm
